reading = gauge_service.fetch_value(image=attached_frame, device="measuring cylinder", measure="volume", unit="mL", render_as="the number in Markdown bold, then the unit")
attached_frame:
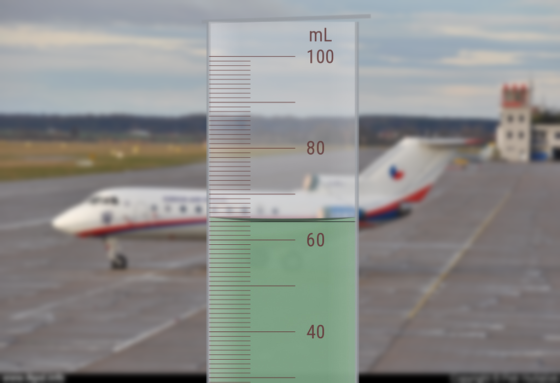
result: **64** mL
